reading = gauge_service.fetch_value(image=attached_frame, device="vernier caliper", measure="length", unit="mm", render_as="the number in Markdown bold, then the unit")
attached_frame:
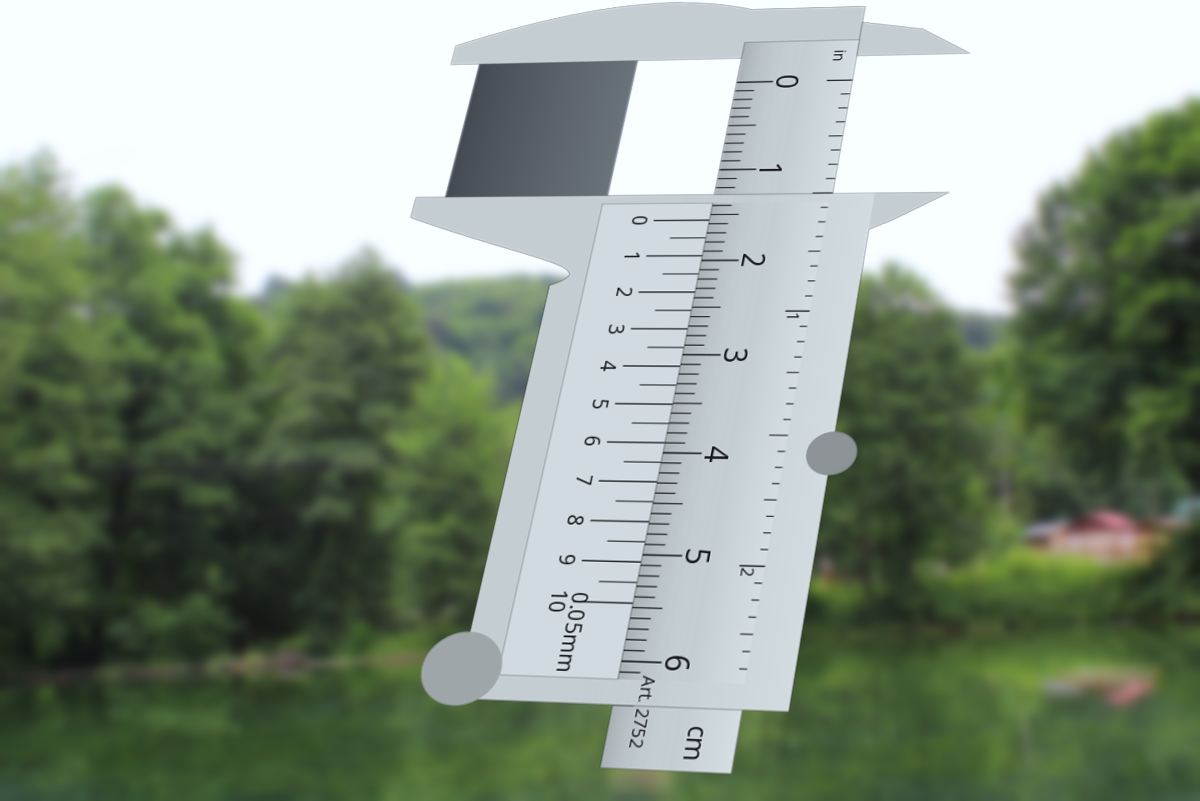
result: **15.6** mm
